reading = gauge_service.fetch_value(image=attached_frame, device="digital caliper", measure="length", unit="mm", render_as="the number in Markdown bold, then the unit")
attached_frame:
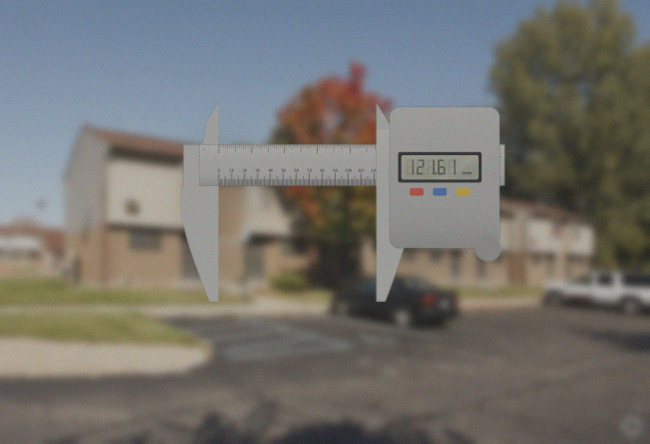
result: **121.61** mm
